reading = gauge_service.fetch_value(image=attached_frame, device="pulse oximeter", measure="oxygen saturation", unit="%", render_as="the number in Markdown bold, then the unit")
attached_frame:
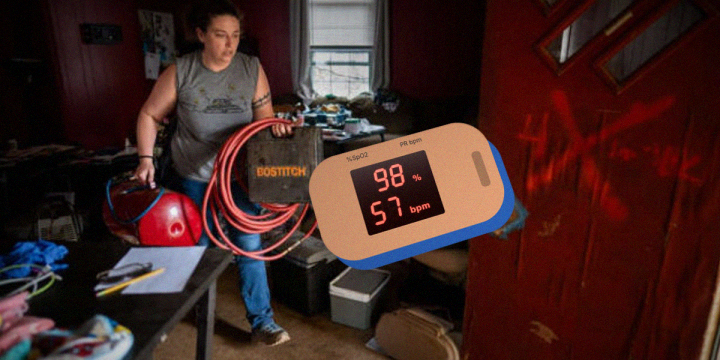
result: **98** %
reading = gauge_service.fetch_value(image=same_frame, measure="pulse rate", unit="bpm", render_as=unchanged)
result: **57** bpm
